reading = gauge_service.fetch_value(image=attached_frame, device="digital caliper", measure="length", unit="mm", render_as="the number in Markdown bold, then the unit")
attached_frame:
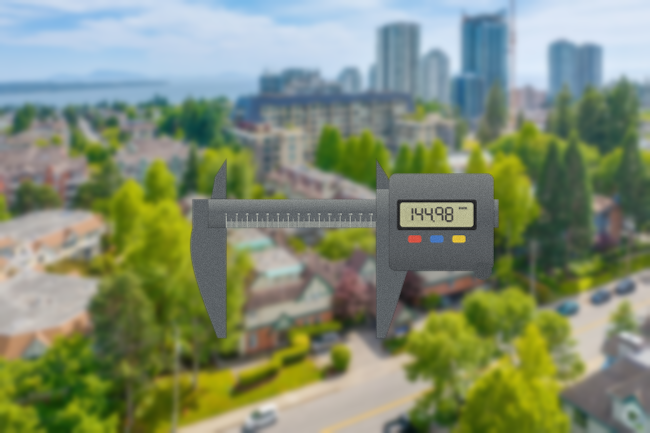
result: **144.98** mm
